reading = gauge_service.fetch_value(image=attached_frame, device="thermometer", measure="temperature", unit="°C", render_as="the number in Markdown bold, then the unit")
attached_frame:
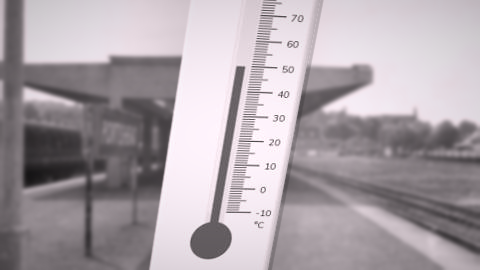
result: **50** °C
